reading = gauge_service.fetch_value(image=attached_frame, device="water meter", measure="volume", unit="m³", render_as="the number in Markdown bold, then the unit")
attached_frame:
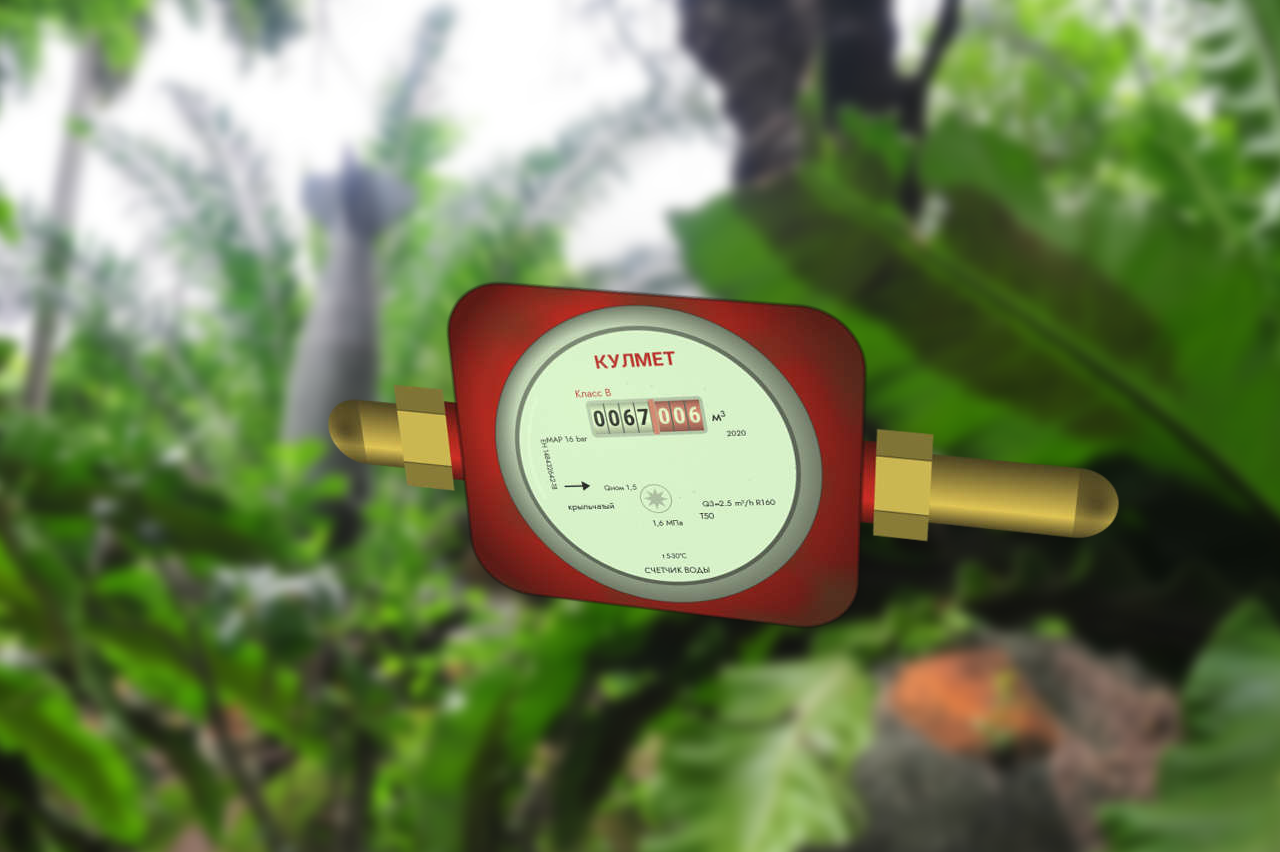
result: **67.006** m³
